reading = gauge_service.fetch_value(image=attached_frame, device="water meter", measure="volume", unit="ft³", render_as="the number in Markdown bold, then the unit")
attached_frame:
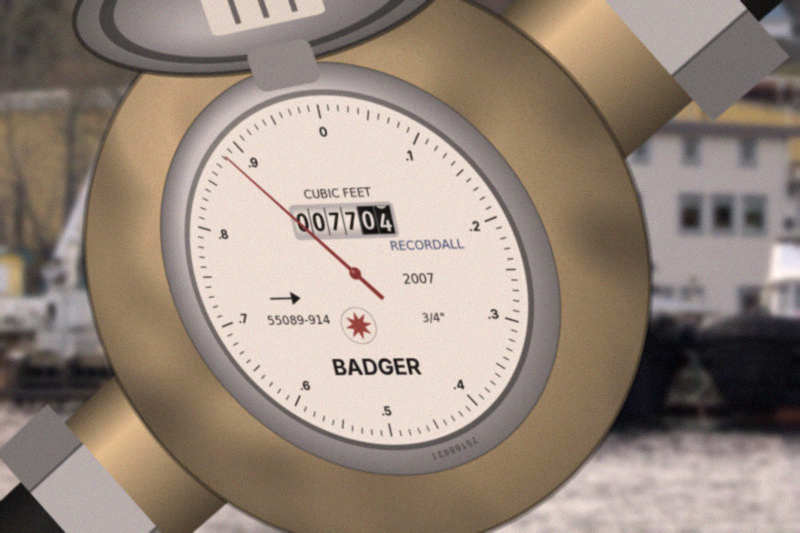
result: **7703.88** ft³
